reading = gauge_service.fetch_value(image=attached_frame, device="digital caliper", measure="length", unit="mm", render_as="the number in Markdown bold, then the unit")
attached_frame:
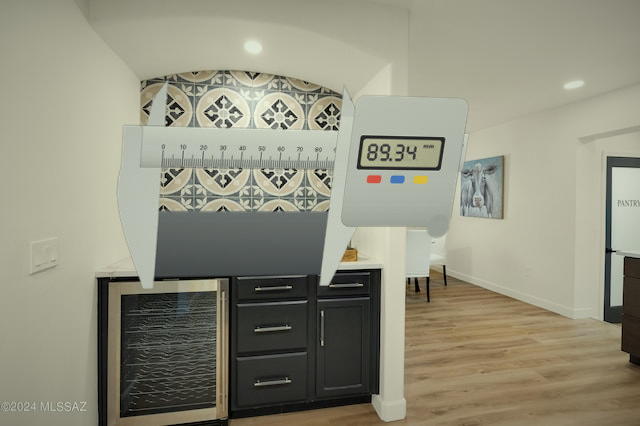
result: **89.34** mm
